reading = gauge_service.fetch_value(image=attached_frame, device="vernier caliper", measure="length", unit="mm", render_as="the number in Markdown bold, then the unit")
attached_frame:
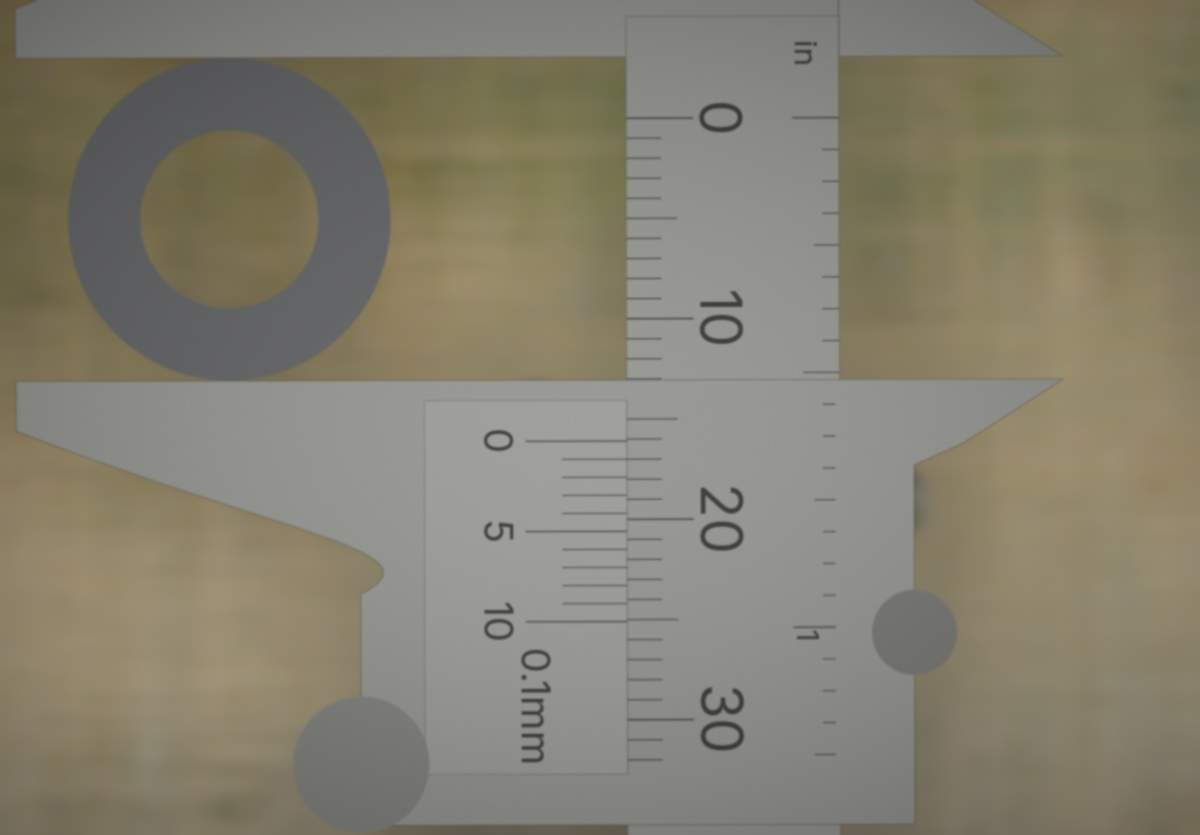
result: **16.1** mm
